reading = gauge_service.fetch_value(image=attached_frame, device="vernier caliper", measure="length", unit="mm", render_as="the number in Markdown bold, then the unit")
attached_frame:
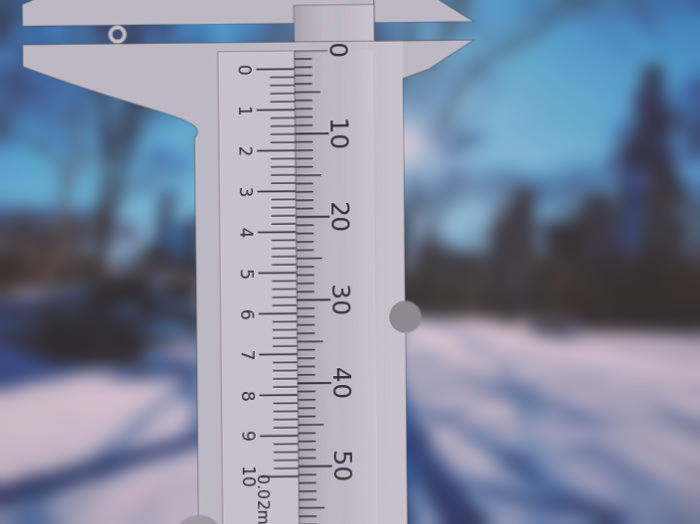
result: **2.2** mm
